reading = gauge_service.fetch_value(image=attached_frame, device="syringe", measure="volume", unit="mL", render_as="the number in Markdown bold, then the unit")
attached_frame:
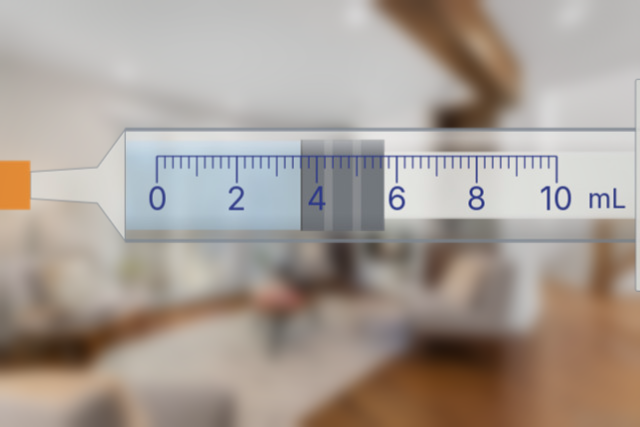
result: **3.6** mL
